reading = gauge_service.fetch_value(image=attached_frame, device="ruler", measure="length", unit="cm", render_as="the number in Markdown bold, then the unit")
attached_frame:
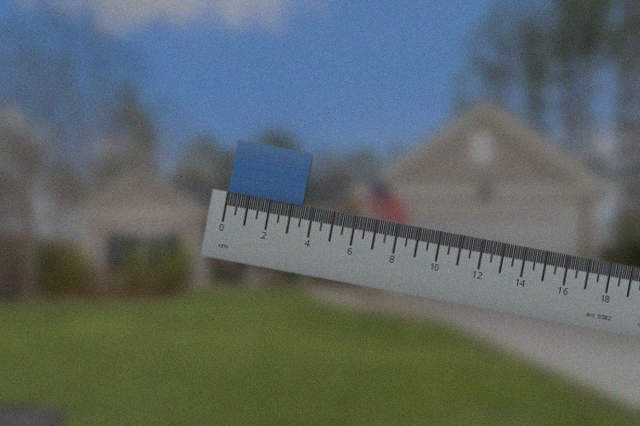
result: **3.5** cm
